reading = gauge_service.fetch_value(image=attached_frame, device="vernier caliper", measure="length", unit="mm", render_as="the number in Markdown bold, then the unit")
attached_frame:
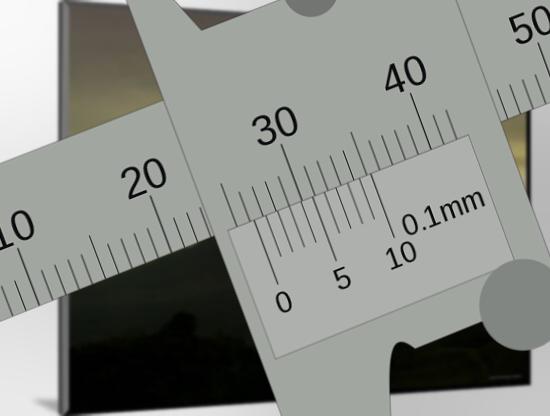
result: **26.3** mm
